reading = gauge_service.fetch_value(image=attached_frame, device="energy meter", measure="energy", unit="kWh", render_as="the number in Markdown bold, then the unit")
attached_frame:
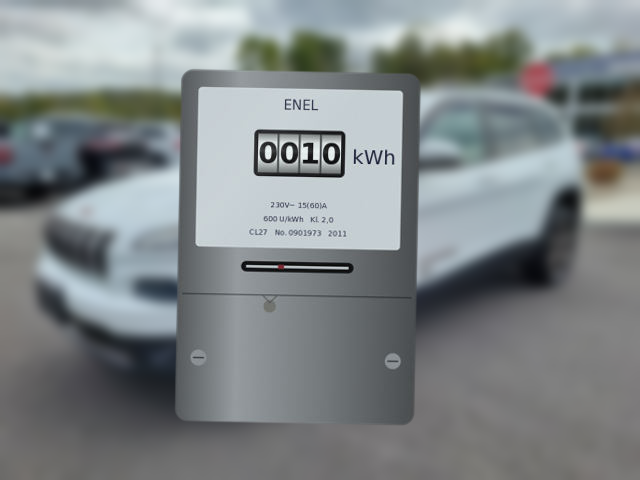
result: **10** kWh
